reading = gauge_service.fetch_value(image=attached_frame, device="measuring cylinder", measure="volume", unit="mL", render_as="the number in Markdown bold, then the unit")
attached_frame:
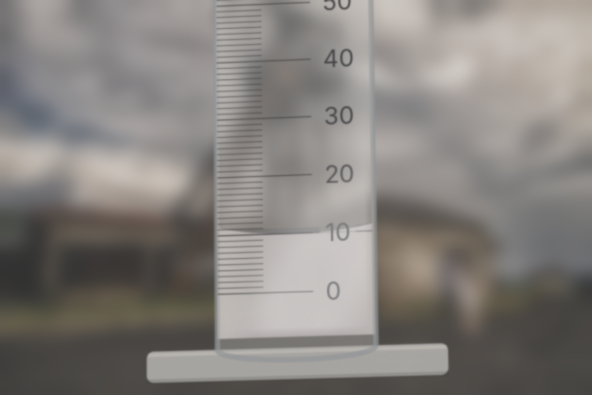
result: **10** mL
